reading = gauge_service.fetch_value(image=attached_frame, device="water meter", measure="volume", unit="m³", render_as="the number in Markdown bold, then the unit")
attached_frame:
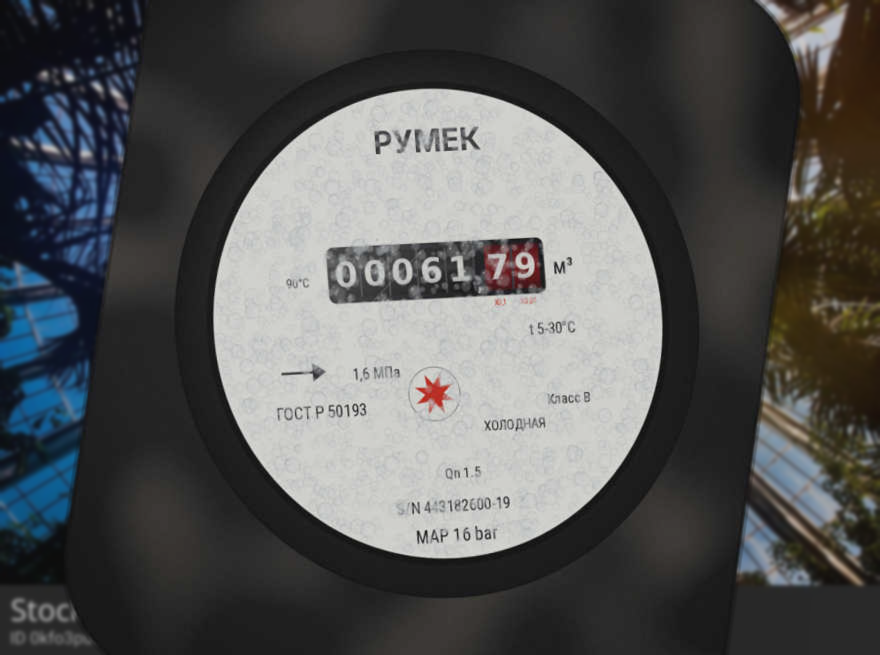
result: **61.79** m³
